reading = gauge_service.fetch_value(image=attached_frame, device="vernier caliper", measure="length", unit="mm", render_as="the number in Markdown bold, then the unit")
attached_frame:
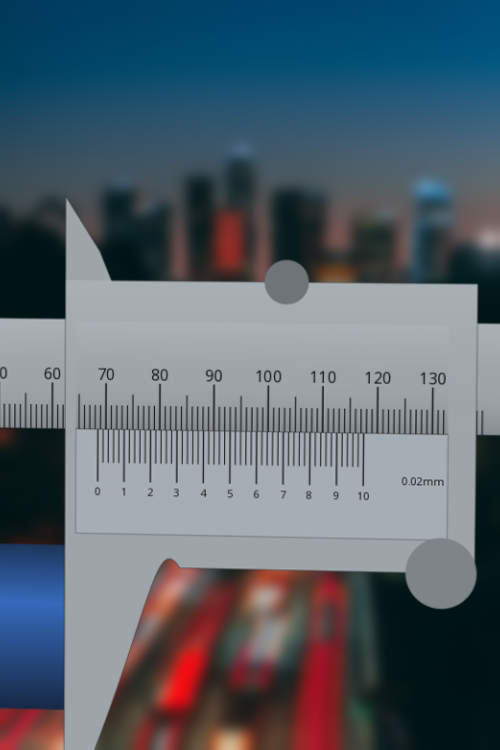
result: **68.5** mm
